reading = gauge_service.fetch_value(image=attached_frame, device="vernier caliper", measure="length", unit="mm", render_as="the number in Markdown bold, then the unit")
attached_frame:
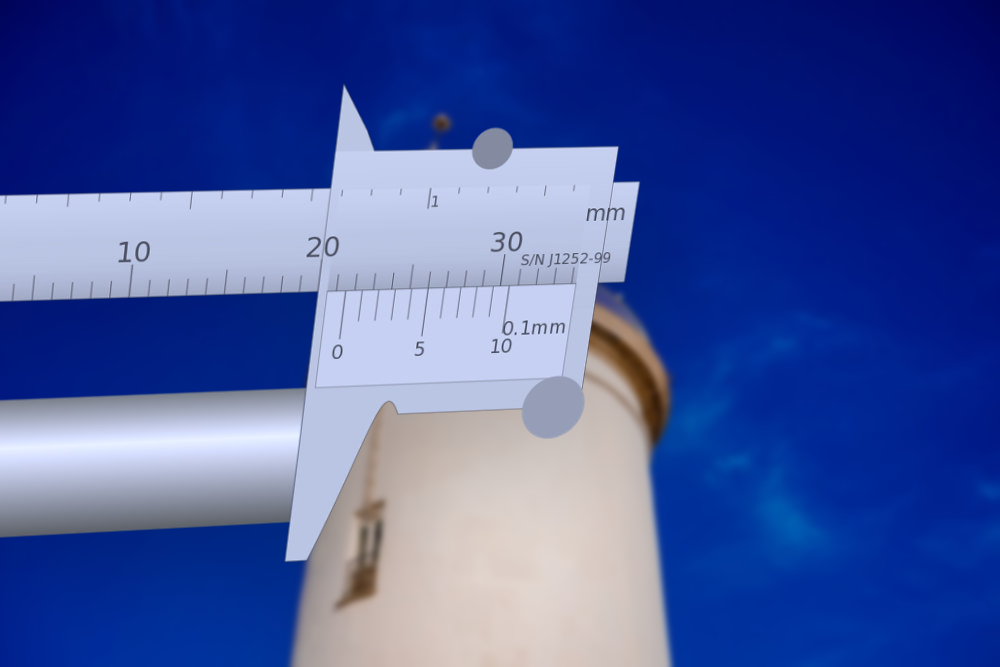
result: **21.5** mm
